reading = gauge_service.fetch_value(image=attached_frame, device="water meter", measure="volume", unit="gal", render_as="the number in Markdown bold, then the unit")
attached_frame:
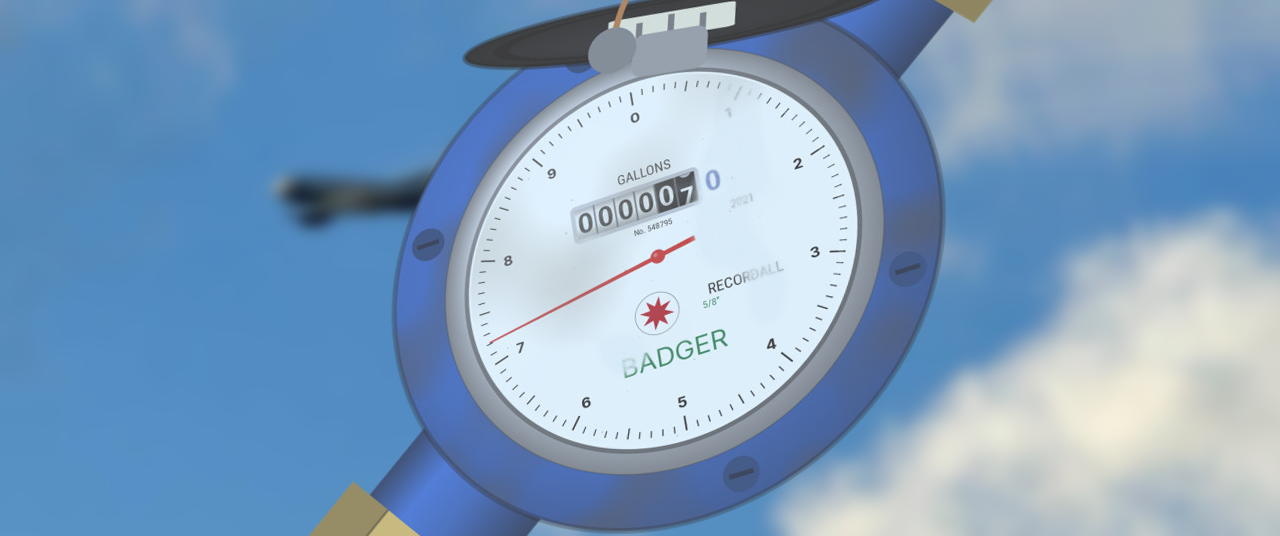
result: **67.2** gal
